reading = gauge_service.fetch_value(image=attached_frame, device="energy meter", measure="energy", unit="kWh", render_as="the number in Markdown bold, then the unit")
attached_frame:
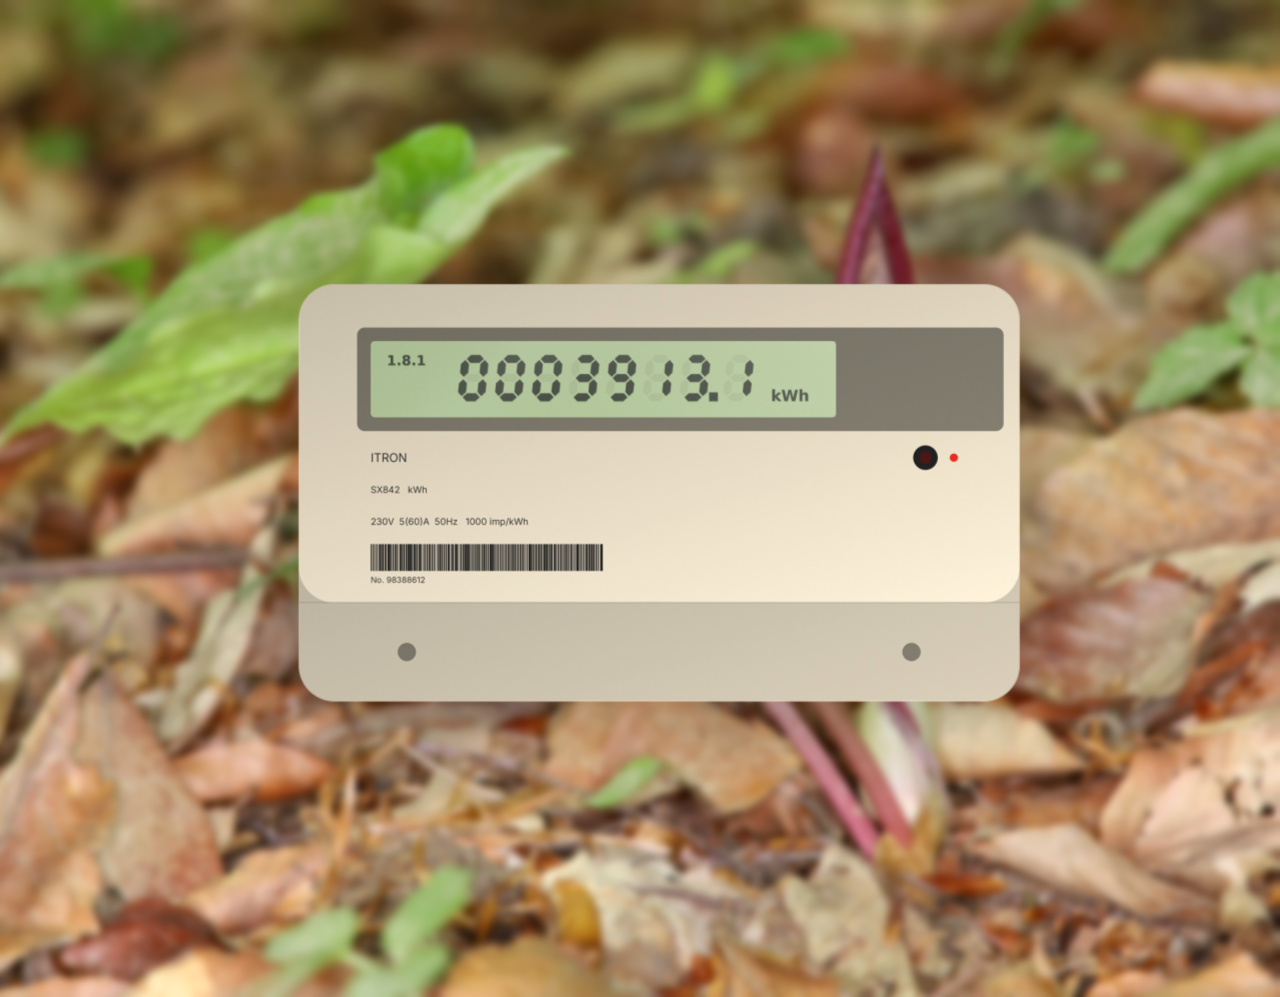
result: **3913.1** kWh
